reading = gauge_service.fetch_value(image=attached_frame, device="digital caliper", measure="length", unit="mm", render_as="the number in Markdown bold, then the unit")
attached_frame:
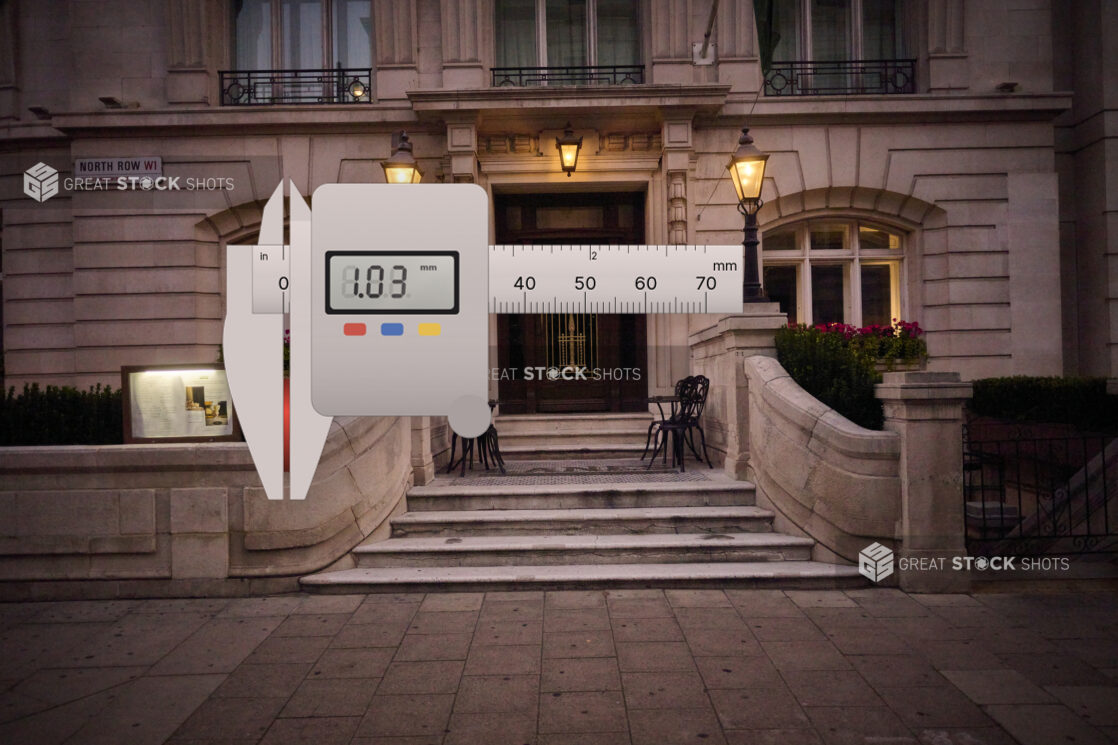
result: **1.03** mm
